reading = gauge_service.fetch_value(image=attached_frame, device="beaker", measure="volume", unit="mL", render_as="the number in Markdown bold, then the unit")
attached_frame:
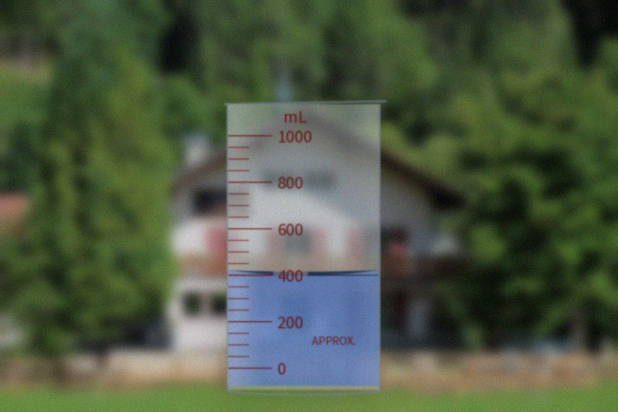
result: **400** mL
